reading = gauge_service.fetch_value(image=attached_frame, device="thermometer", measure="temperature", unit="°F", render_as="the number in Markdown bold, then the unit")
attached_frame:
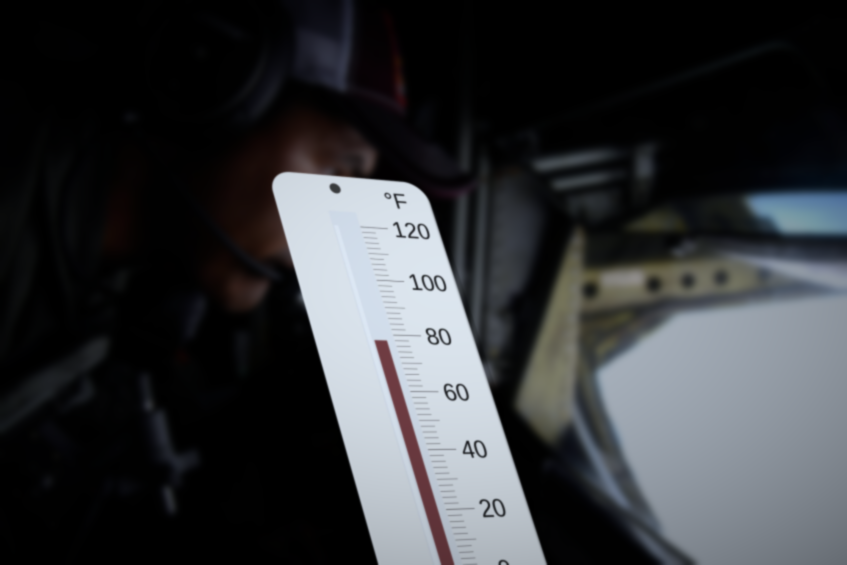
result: **78** °F
